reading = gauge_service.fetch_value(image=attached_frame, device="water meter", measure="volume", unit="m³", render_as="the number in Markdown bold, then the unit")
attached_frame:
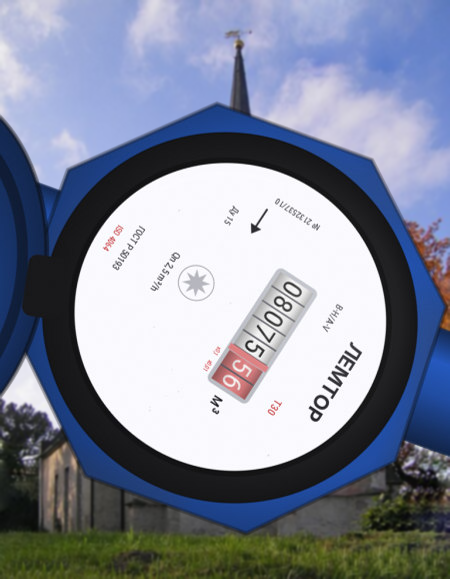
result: **8075.56** m³
